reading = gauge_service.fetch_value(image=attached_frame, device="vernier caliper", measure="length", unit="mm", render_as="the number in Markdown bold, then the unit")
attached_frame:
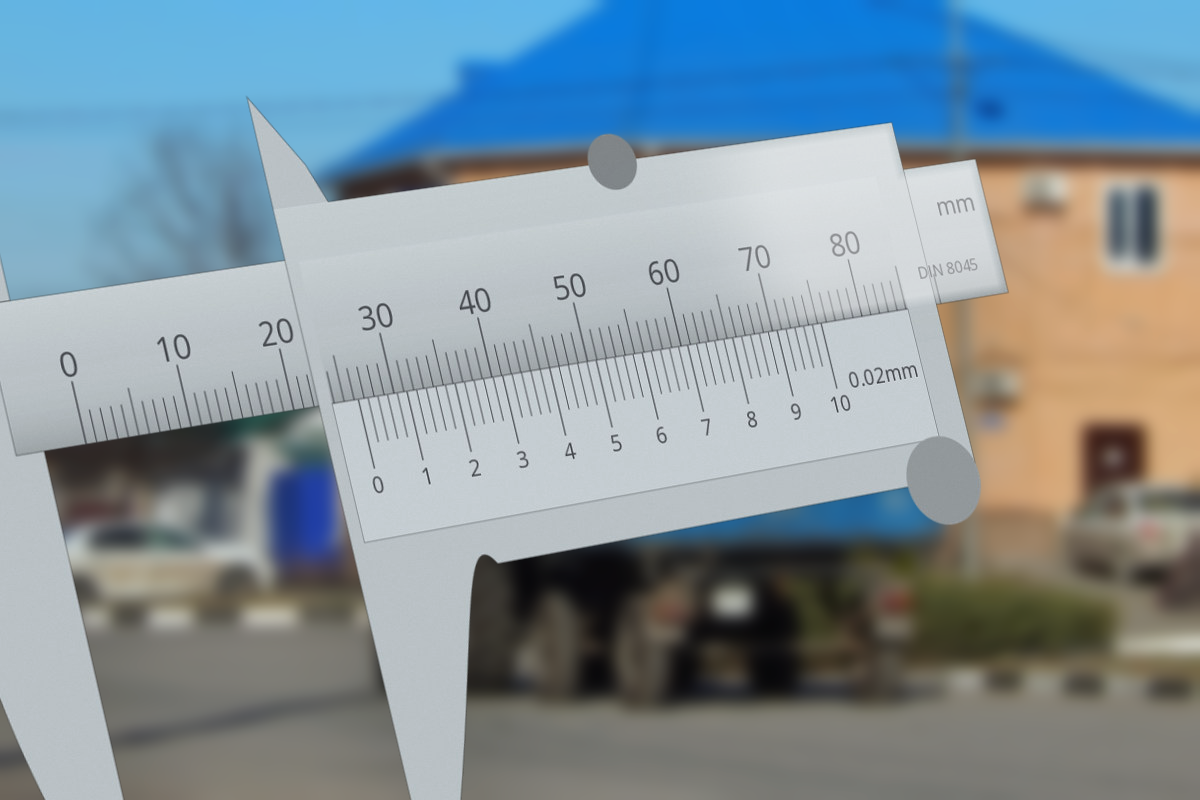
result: **26.4** mm
